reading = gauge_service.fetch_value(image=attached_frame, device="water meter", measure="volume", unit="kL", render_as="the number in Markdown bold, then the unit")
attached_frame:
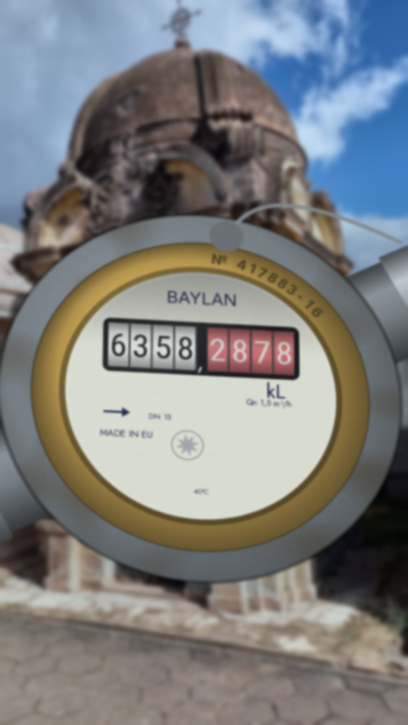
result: **6358.2878** kL
